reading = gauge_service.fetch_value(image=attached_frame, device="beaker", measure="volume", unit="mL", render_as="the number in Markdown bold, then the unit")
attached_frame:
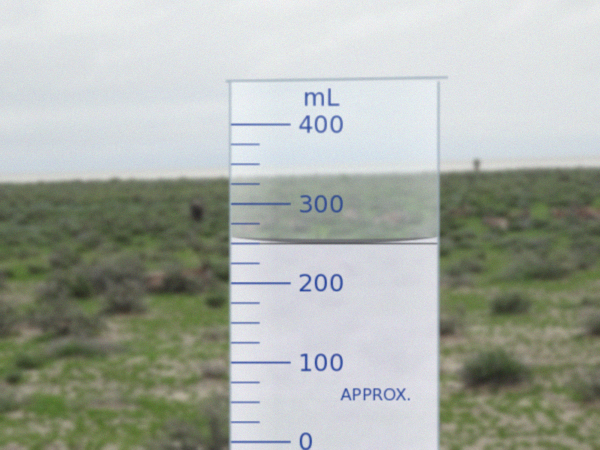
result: **250** mL
